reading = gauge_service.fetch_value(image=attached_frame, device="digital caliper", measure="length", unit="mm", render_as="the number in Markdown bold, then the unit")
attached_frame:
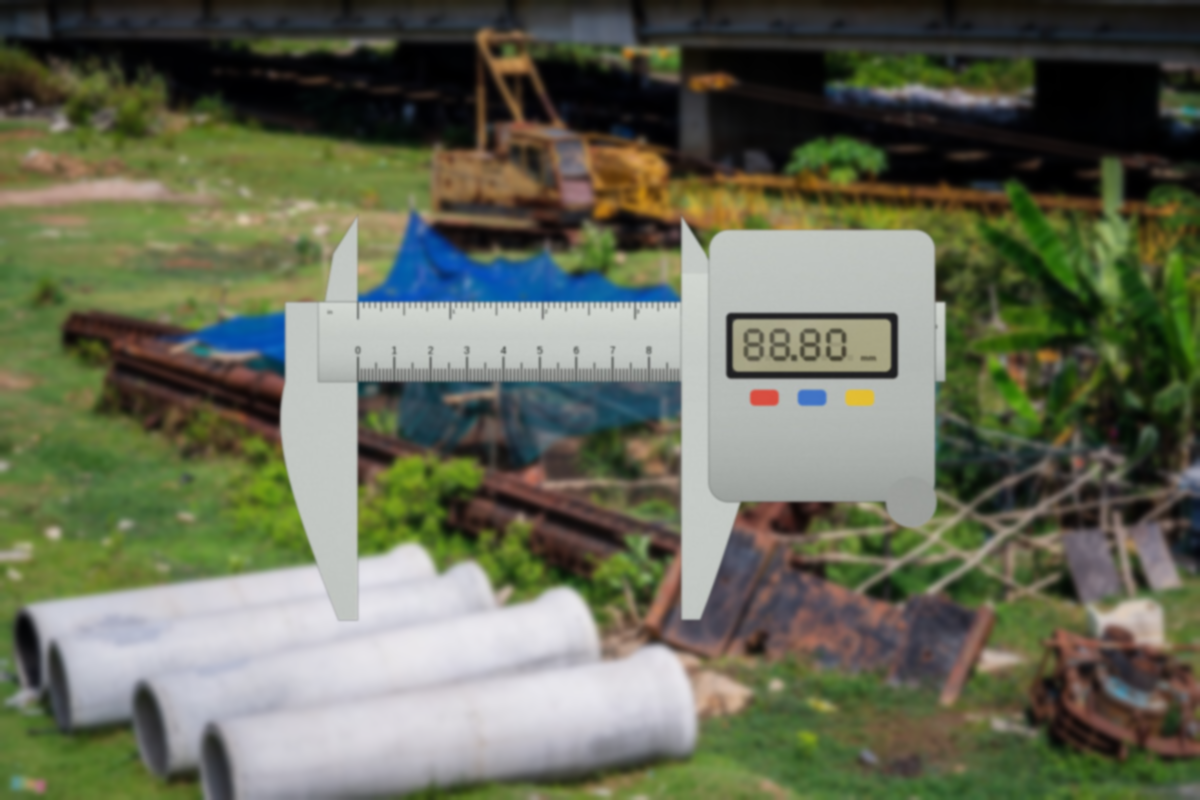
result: **88.80** mm
